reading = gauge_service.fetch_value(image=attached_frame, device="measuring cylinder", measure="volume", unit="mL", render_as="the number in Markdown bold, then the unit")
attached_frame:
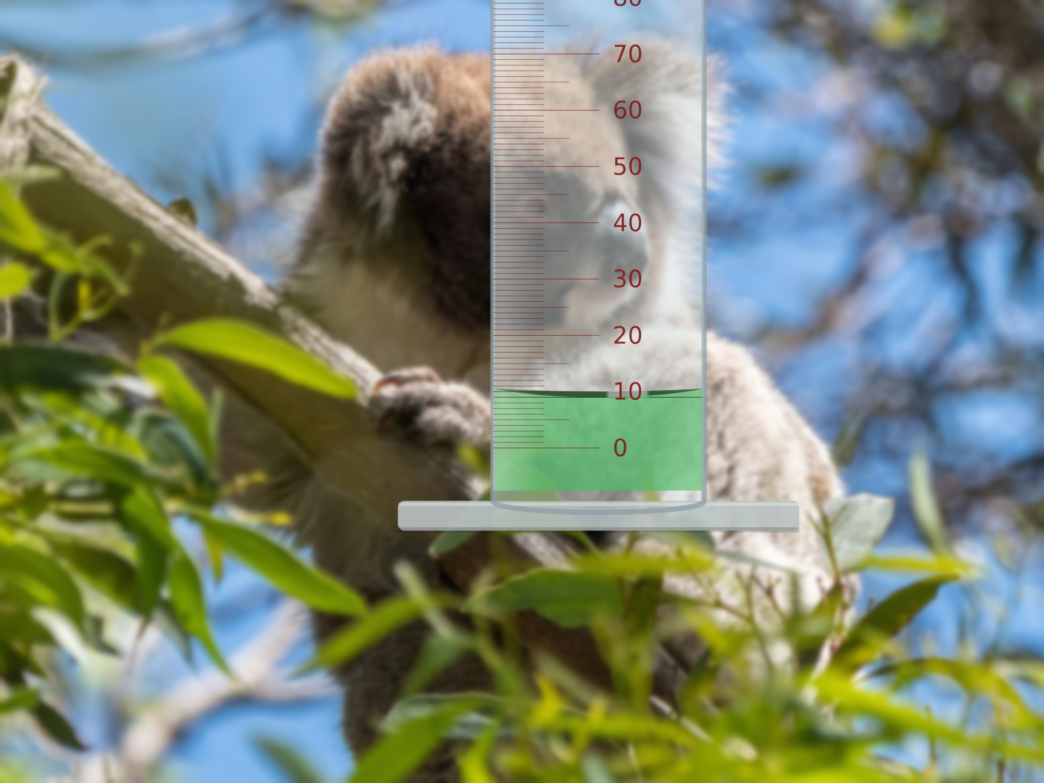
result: **9** mL
